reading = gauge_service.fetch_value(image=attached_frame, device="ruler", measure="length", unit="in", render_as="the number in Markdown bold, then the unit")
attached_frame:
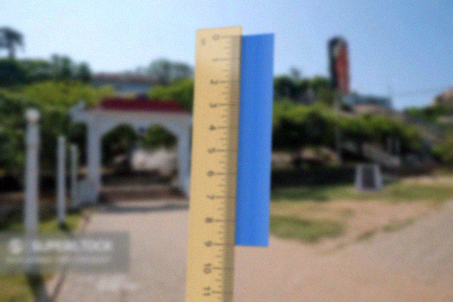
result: **9** in
